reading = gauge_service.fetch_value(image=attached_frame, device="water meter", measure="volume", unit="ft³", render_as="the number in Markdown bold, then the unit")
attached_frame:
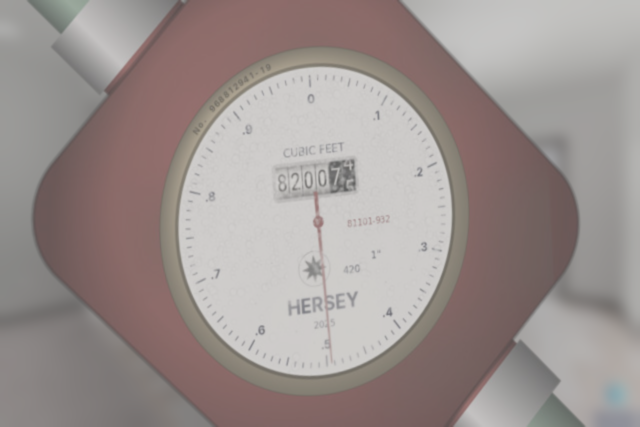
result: **820074.49** ft³
